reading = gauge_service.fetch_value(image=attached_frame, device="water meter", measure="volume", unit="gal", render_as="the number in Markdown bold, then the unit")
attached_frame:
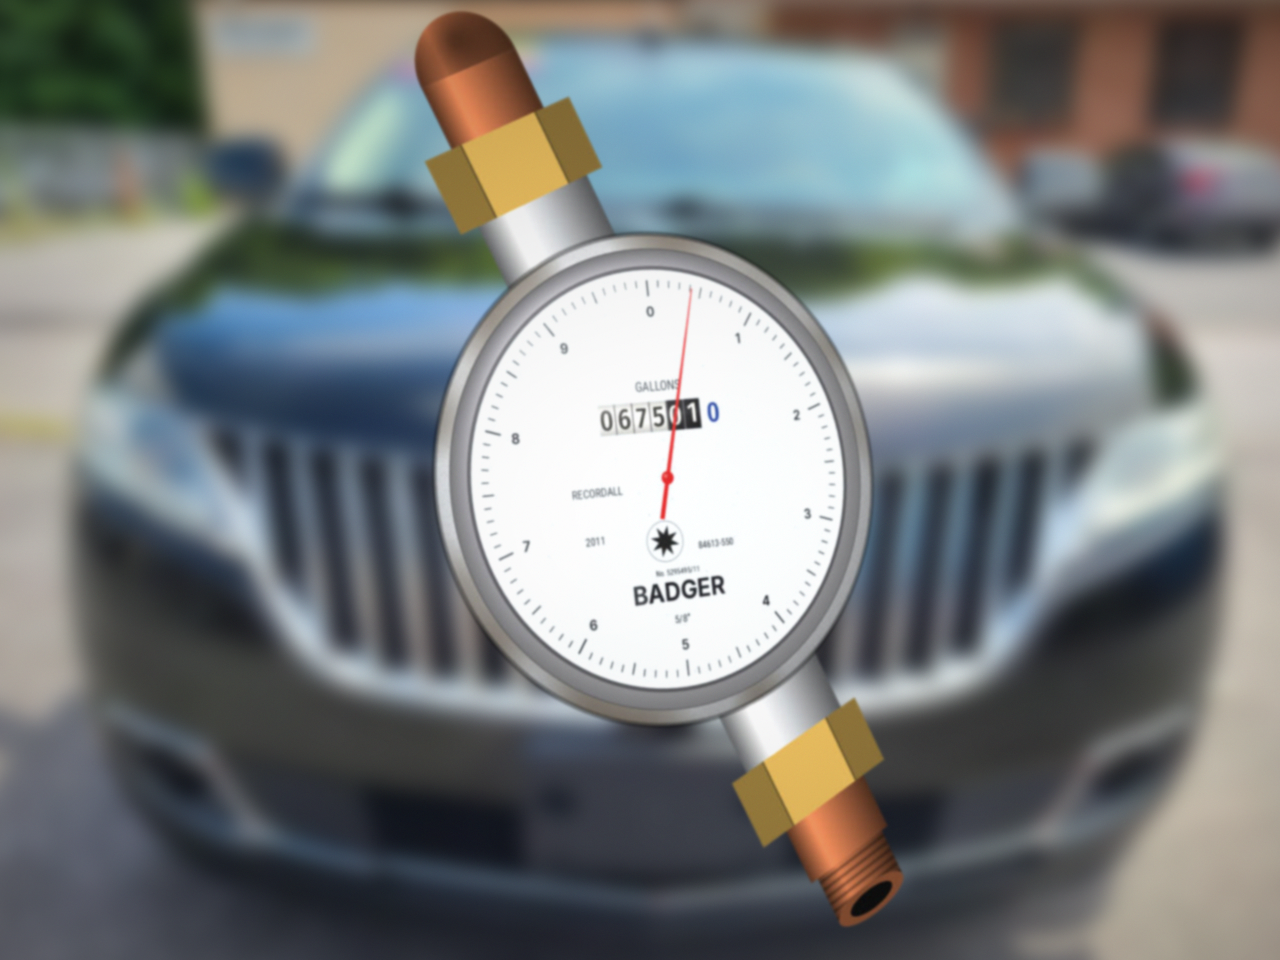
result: **675010.4** gal
